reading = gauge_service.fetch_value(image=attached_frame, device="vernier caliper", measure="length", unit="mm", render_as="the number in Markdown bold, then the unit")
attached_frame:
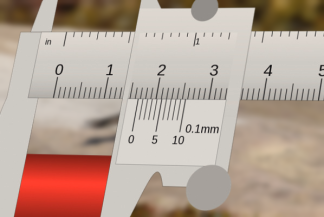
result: **16.6** mm
